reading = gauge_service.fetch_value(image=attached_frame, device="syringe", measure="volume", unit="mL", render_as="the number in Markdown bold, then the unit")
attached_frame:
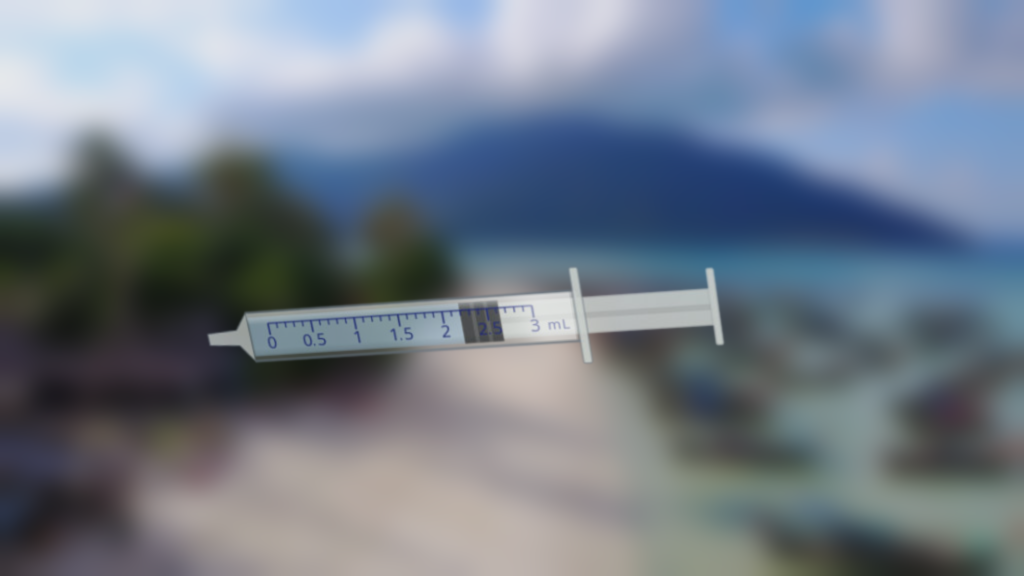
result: **2.2** mL
